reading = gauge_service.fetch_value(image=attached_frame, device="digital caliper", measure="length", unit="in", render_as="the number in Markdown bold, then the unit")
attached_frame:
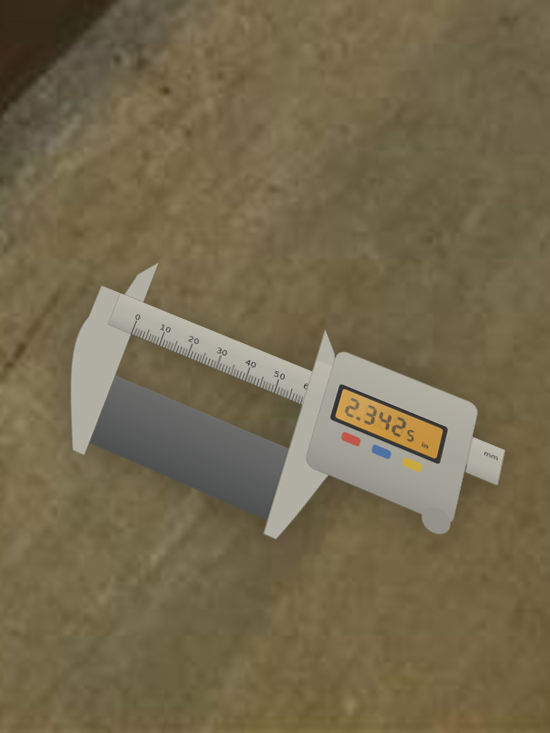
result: **2.3425** in
